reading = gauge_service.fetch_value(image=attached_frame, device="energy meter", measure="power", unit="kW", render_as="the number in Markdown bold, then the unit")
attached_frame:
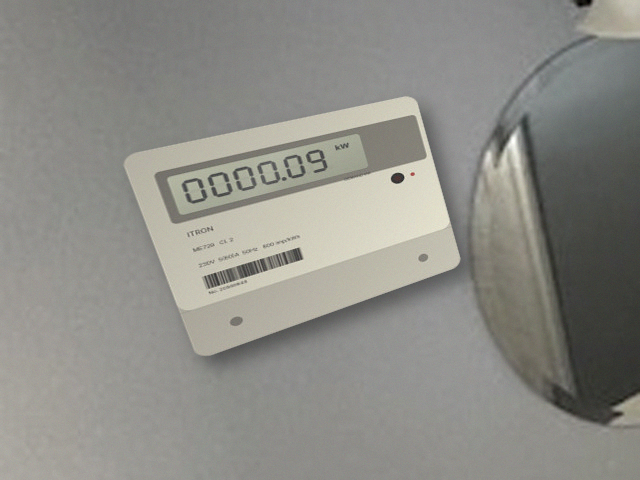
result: **0.09** kW
